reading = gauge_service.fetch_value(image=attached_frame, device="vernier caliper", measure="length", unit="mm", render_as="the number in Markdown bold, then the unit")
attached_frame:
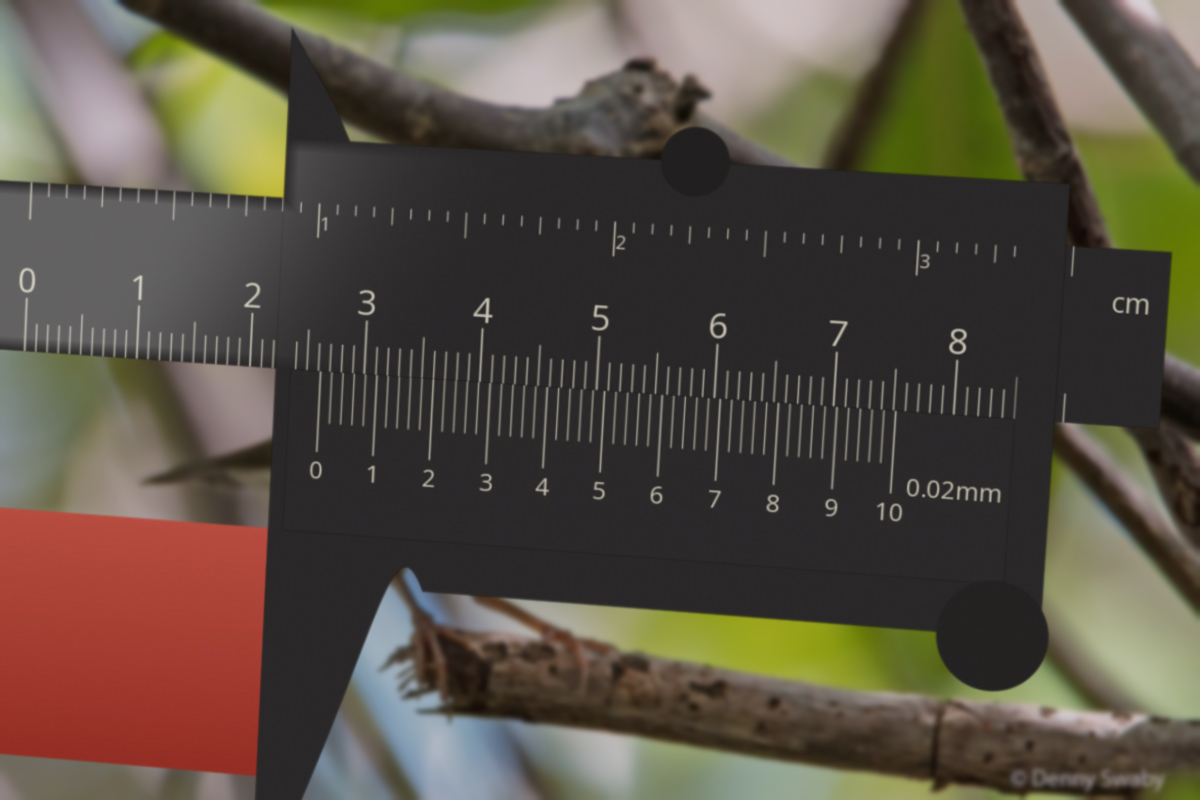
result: **26.2** mm
